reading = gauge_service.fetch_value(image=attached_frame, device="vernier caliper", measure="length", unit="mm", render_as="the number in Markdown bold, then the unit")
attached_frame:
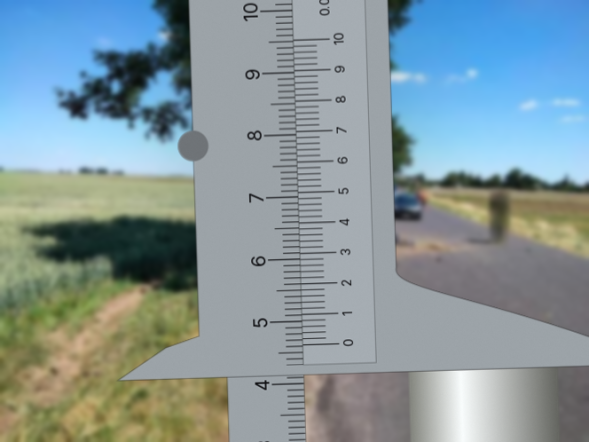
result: **46.2** mm
